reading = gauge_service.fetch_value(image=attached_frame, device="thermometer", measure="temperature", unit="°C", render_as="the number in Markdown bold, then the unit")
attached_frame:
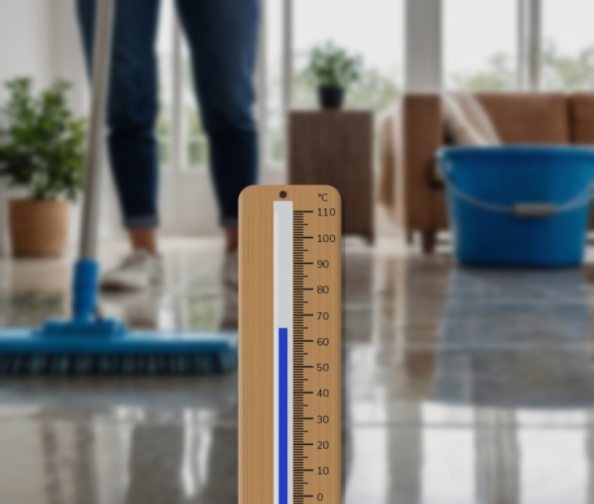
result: **65** °C
